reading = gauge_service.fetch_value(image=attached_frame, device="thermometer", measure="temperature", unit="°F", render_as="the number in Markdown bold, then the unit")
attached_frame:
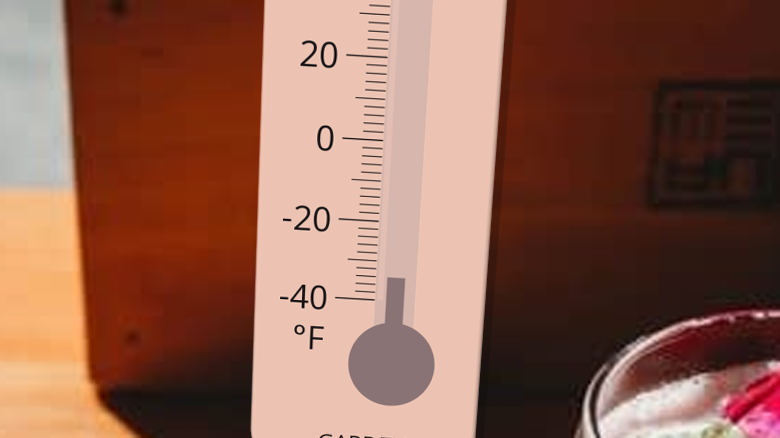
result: **-34** °F
